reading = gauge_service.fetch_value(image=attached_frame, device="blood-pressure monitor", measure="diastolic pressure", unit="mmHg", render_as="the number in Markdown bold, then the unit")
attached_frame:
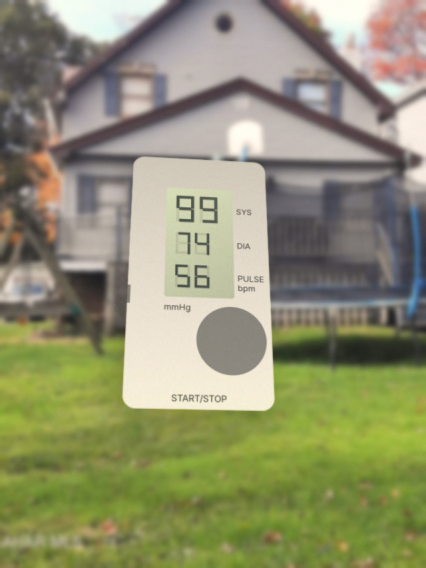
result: **74** mmHg
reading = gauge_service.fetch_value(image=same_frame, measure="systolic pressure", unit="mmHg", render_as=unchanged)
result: **99** mmHg
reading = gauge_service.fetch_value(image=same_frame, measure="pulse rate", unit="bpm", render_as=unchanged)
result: **56** bpm
